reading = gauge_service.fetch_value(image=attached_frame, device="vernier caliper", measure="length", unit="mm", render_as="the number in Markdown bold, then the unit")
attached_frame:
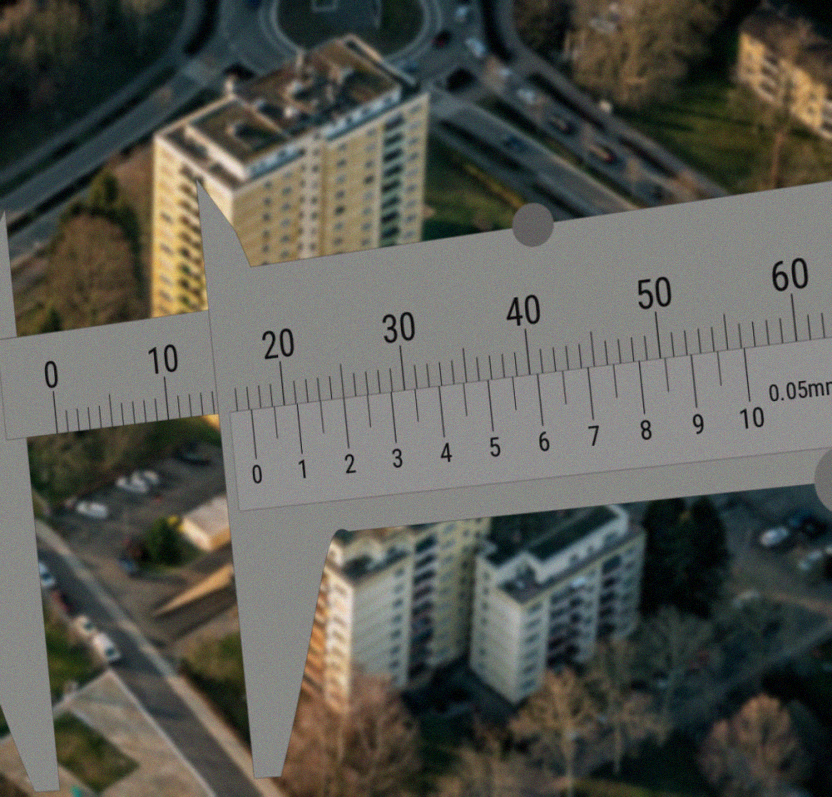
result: **17.2** mm
